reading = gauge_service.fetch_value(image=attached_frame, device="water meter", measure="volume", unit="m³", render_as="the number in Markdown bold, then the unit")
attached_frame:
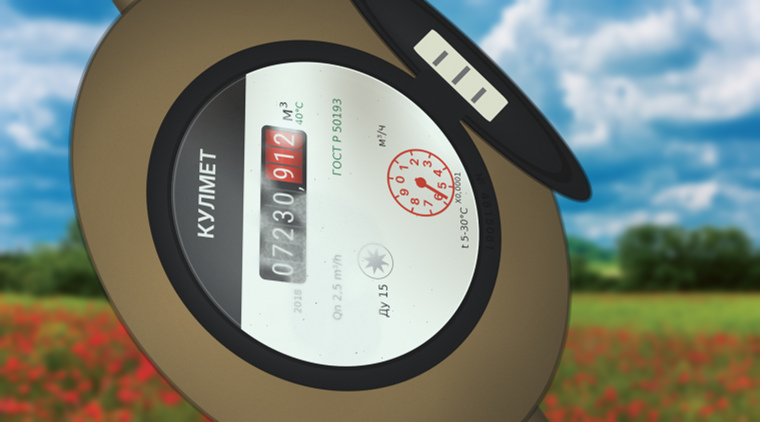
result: **7230.9125** m³
